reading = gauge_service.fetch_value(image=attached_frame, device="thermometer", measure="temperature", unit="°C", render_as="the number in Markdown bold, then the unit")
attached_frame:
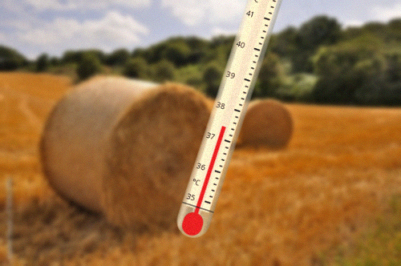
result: **37.4** °C
